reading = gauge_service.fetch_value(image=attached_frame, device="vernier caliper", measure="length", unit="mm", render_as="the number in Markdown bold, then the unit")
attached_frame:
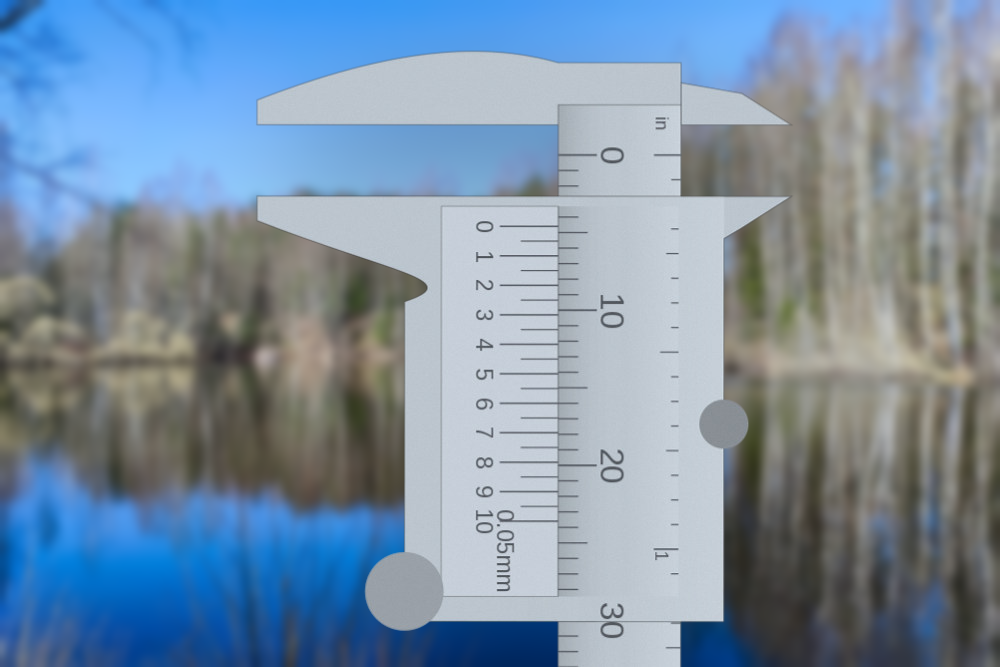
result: **4.6** mm
